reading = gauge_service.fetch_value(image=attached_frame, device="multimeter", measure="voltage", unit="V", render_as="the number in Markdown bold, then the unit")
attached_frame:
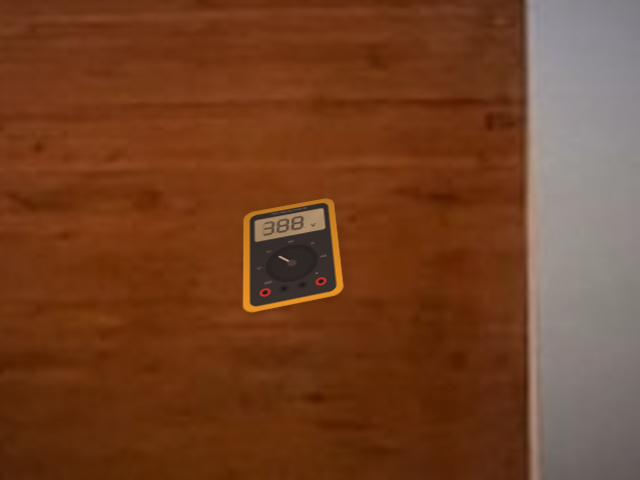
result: **388** V
